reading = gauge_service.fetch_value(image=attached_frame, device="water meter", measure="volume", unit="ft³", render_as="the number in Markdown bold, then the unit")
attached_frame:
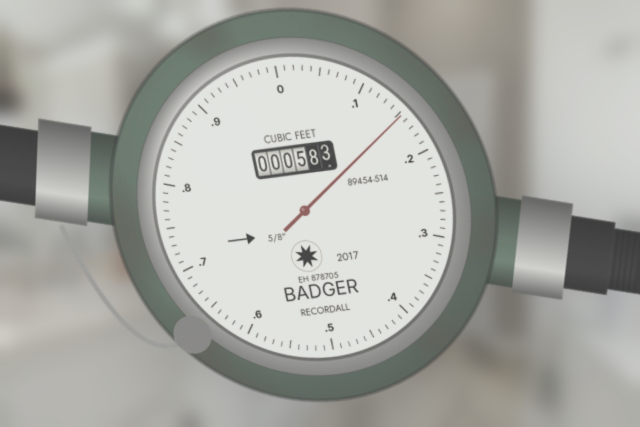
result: **583.15** ft³
